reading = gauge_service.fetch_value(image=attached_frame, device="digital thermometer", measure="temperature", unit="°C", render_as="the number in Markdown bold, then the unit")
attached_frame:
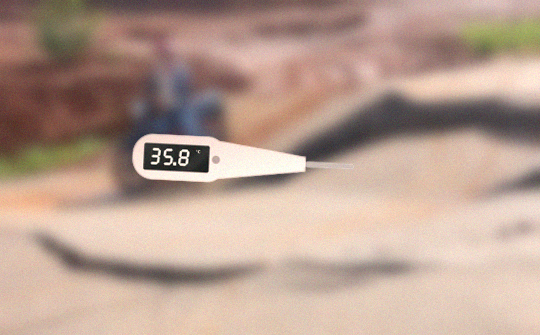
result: **35.8** °C
